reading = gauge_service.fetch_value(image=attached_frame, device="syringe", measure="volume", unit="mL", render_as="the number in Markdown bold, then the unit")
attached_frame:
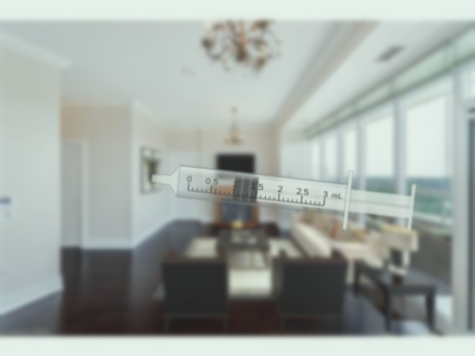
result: **1** mL
